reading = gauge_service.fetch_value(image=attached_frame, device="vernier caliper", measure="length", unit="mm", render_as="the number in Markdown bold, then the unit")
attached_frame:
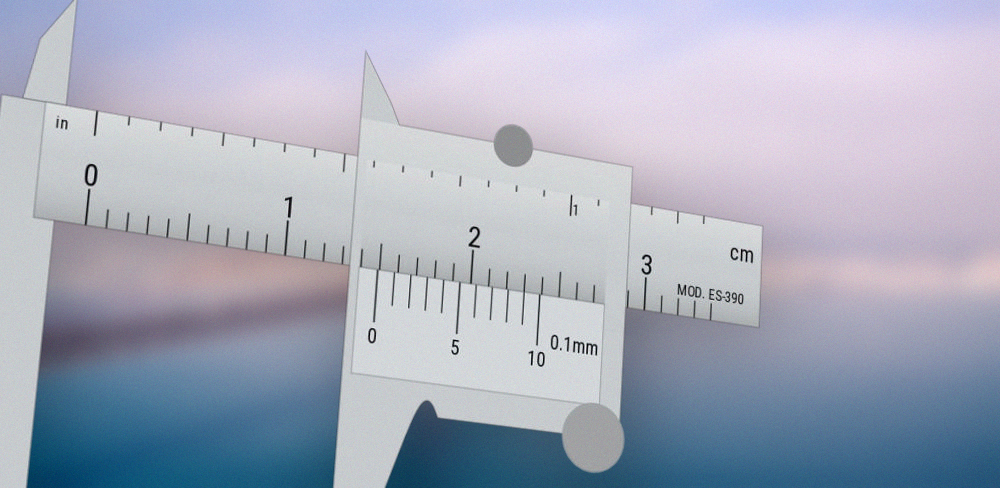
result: **14.9** mm
